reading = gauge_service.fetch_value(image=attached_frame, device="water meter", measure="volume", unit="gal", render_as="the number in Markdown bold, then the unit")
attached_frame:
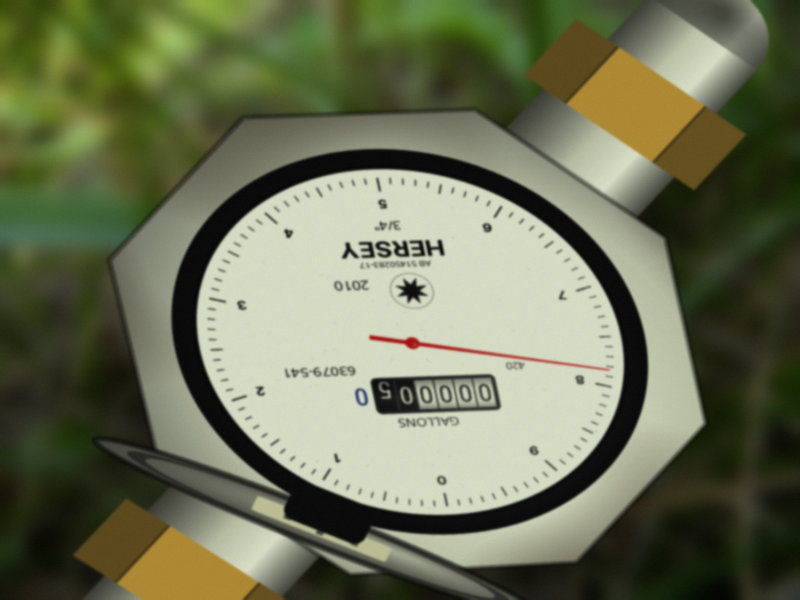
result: **47.8** gal
